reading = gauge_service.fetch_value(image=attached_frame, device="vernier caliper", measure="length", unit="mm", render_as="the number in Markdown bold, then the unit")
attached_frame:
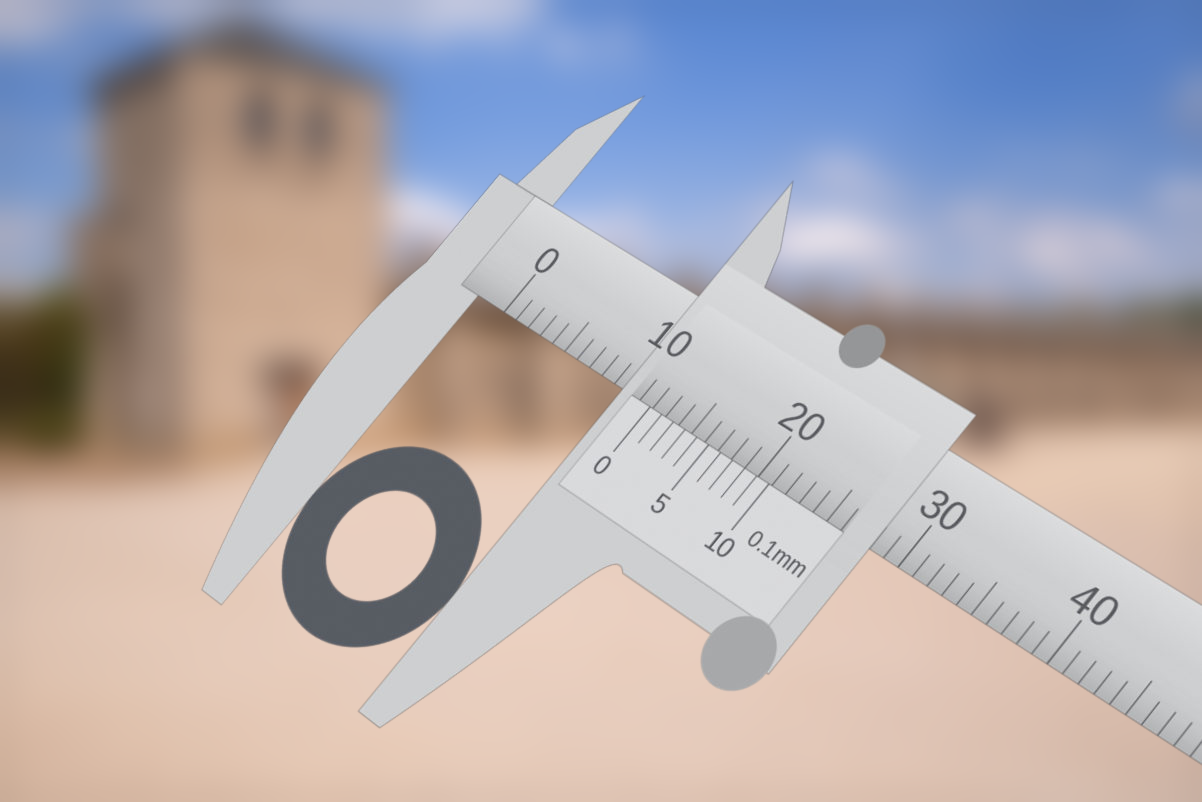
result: **11.8** mm
